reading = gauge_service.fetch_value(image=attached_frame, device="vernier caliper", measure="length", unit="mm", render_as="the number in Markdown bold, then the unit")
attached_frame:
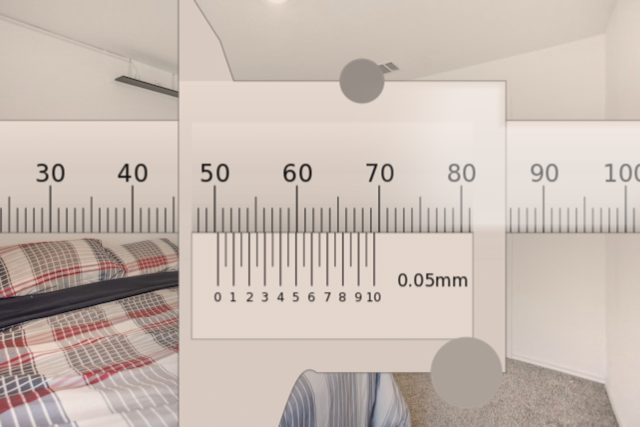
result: **50.4** mm
